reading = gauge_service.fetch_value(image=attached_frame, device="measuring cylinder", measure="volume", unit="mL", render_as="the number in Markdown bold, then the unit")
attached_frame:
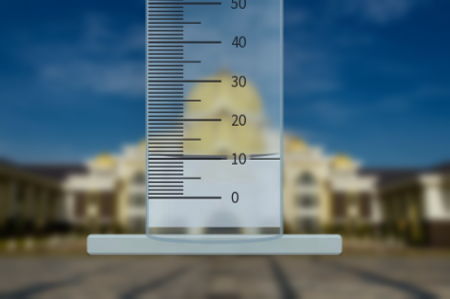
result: **10** mL
